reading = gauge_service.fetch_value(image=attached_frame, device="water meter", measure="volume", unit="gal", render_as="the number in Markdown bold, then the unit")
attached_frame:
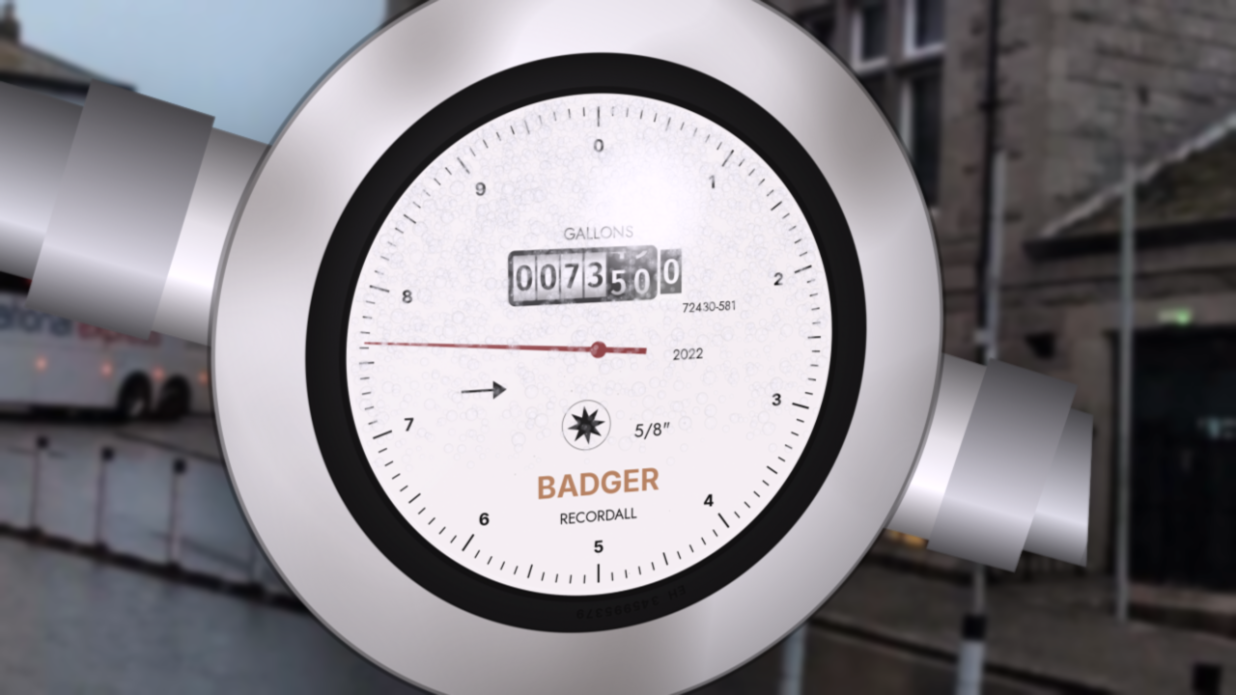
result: **73497.6** gal
